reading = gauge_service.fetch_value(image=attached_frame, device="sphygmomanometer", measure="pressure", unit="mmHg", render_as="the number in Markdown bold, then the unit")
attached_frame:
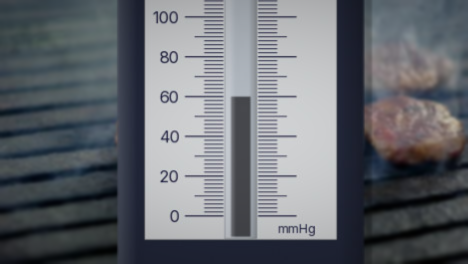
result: **60** mmHg
